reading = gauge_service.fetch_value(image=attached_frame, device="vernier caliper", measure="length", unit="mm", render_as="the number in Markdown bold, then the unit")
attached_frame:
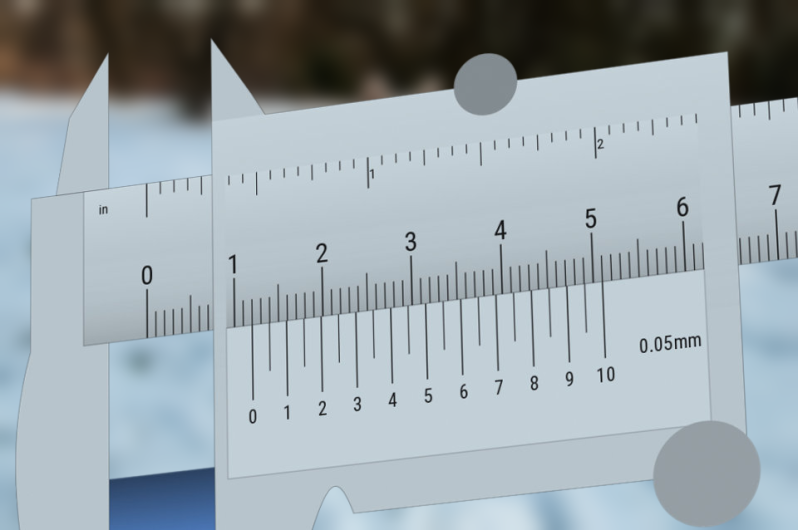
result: **12.0** mm
